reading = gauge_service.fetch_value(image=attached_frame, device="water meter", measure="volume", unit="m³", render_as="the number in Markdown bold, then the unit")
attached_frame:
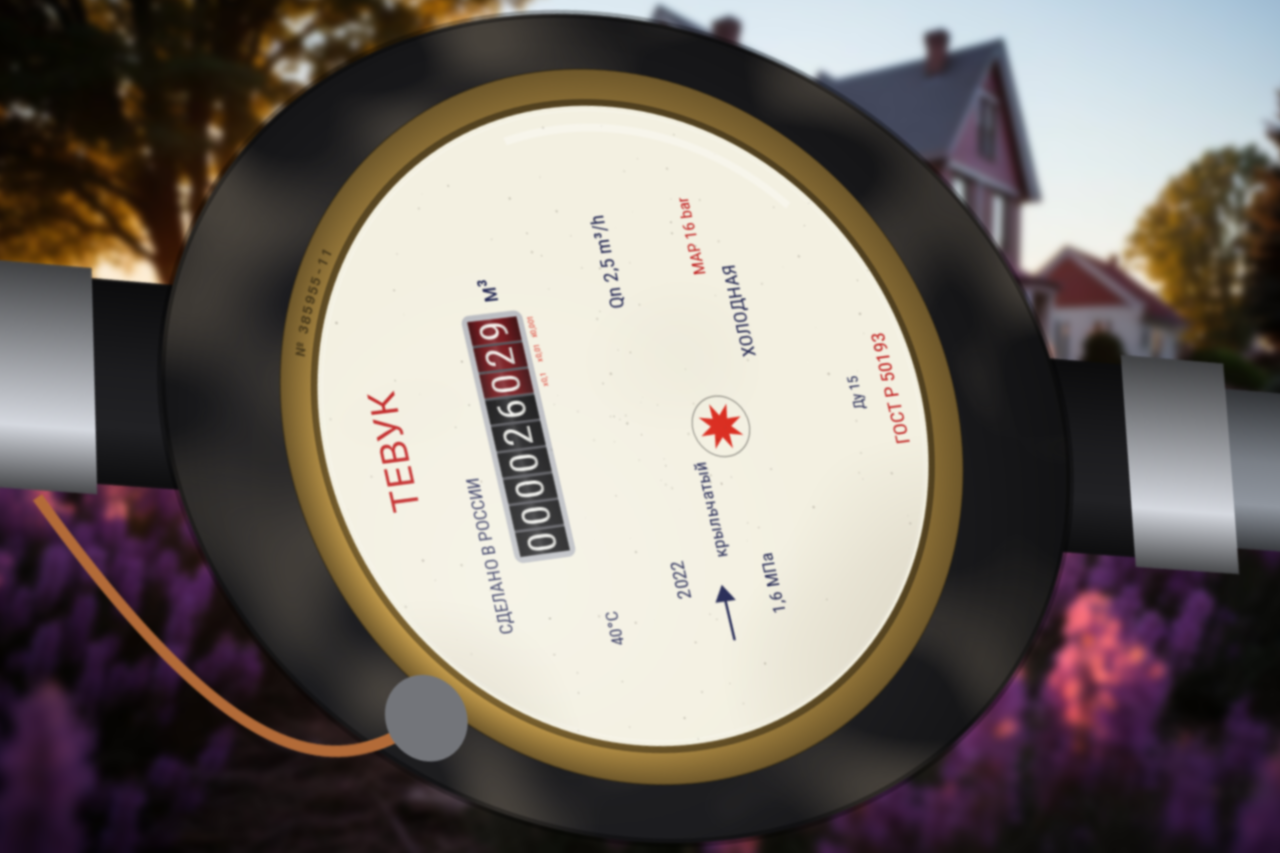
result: **26.029** m³
